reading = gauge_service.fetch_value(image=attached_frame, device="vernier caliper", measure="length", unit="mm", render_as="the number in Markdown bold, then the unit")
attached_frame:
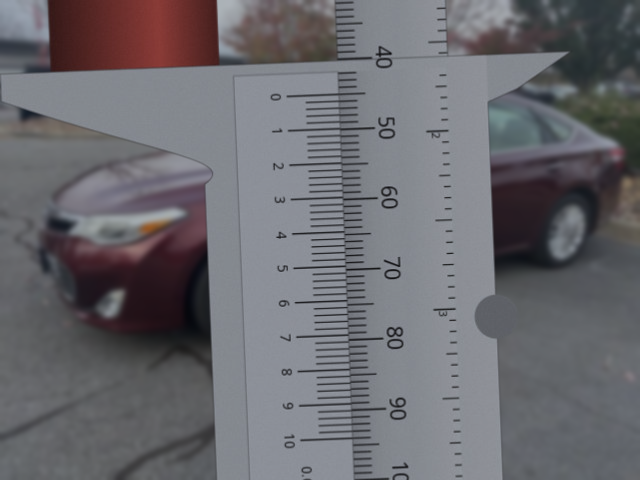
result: **45.0** mm
